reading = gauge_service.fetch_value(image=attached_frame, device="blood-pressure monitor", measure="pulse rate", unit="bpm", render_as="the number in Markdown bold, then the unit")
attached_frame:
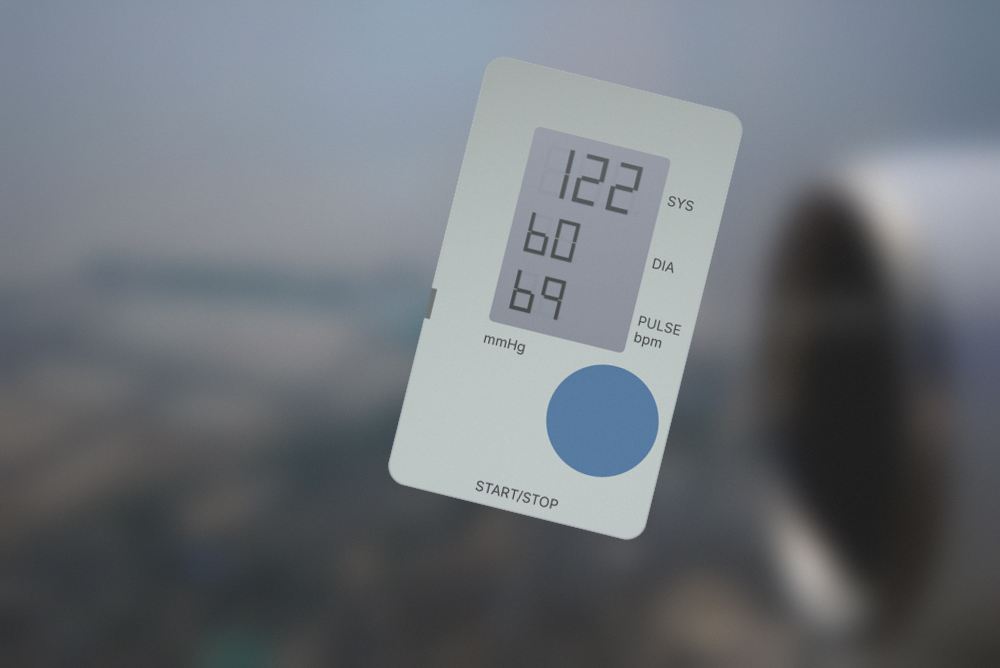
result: **69** bpm
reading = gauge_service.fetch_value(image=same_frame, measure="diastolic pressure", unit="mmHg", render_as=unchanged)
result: **60** mmHg
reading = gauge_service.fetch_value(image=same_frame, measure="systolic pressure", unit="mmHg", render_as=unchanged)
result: **122** mmHg
